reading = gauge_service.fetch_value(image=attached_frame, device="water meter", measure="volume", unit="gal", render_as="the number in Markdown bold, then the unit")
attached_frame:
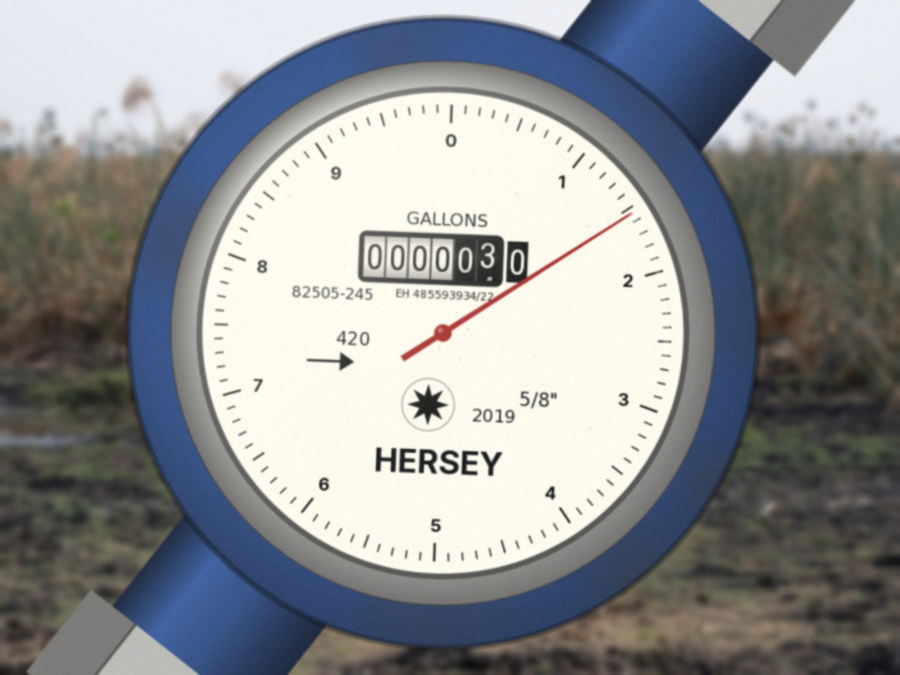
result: **31.5** gal
